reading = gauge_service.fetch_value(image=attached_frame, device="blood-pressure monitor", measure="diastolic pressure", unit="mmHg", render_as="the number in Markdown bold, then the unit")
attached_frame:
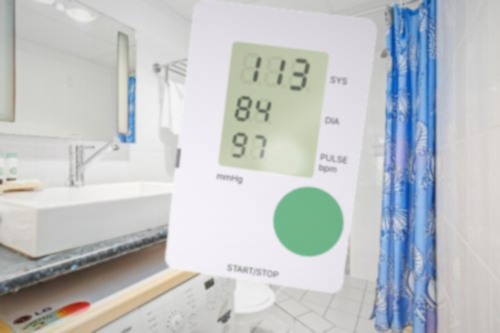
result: **84** mmHg
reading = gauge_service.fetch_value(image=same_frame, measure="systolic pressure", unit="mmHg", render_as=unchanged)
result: **113** mmHg
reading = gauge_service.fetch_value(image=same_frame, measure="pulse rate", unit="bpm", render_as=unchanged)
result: **97** bpm
